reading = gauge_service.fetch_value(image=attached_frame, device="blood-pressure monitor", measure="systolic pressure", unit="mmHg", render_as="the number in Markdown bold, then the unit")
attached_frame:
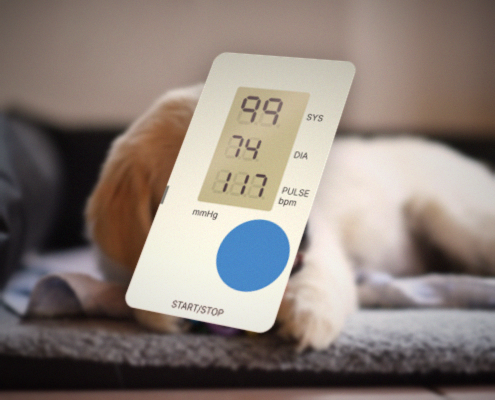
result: **99** mmHg
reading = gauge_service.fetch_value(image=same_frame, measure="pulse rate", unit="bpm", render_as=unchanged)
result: **117** bpm
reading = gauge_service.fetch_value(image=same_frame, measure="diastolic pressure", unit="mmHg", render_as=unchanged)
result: **74** mmHg
